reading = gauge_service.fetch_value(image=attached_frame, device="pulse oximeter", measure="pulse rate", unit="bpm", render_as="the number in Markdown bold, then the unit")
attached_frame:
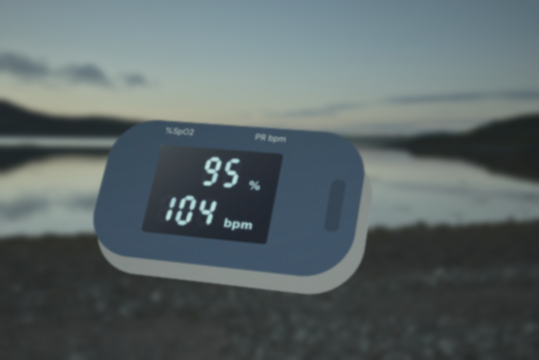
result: **104** bpm
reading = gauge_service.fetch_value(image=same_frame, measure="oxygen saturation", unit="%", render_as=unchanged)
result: **95** %
